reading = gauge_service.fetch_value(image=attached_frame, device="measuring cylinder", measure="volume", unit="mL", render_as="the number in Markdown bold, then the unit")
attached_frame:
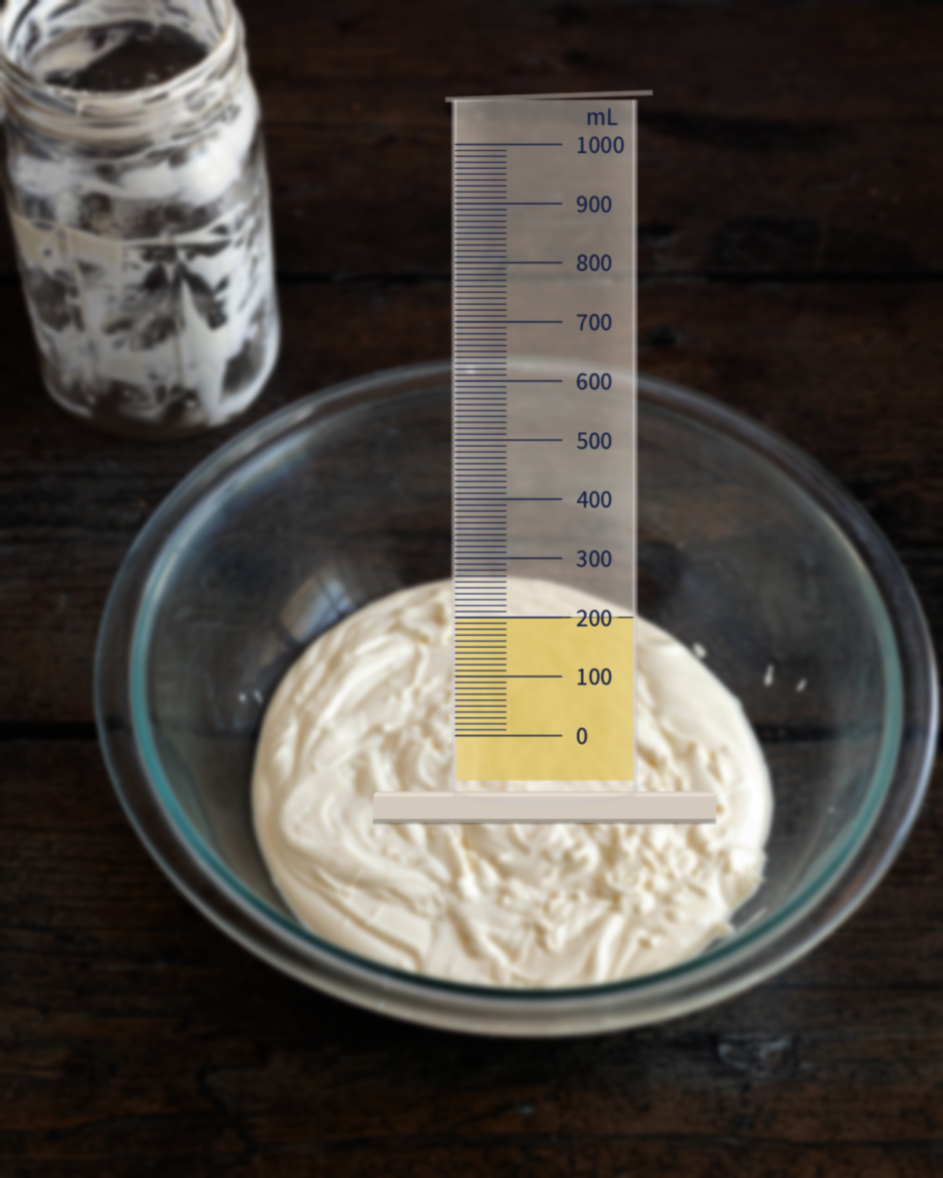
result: **200** mL
